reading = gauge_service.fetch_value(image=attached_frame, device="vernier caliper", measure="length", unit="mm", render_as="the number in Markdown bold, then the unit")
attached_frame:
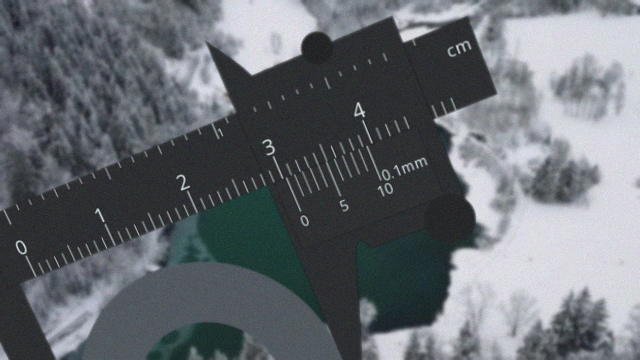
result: **30.4** mm
